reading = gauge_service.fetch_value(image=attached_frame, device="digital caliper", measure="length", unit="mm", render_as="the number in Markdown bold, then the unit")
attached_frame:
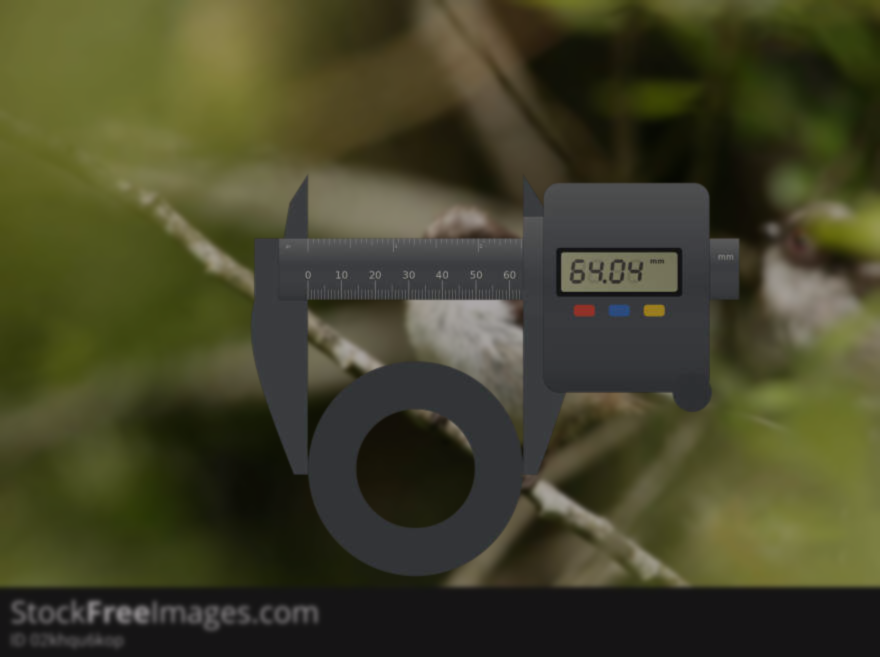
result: **64.04** mm
